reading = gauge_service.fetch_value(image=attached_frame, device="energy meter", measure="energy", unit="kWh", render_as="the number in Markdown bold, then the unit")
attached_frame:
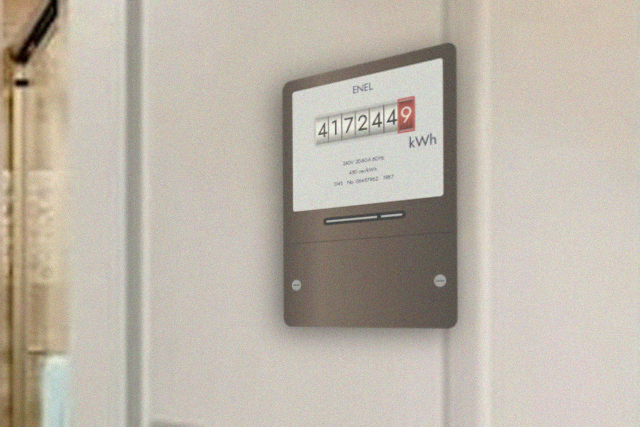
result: **417244.9** kWh
